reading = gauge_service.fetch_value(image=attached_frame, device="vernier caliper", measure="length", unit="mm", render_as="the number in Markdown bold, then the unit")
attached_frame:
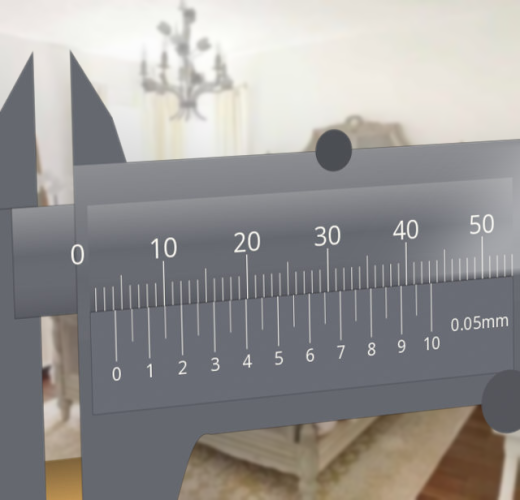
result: **4.2** mm
